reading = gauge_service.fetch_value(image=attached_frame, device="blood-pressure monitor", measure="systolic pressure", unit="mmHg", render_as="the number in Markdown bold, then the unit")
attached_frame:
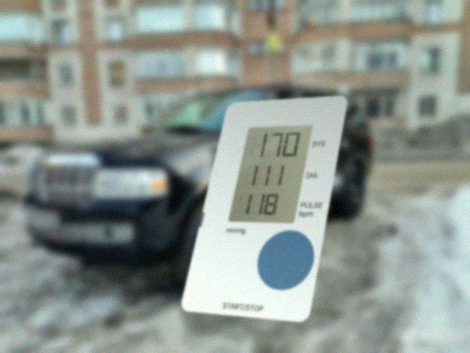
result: **170** mmHg
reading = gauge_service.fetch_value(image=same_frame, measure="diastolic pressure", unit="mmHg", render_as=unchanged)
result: **111** mmHg
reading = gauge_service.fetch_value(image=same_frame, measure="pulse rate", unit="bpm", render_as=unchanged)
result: **118** bpm
